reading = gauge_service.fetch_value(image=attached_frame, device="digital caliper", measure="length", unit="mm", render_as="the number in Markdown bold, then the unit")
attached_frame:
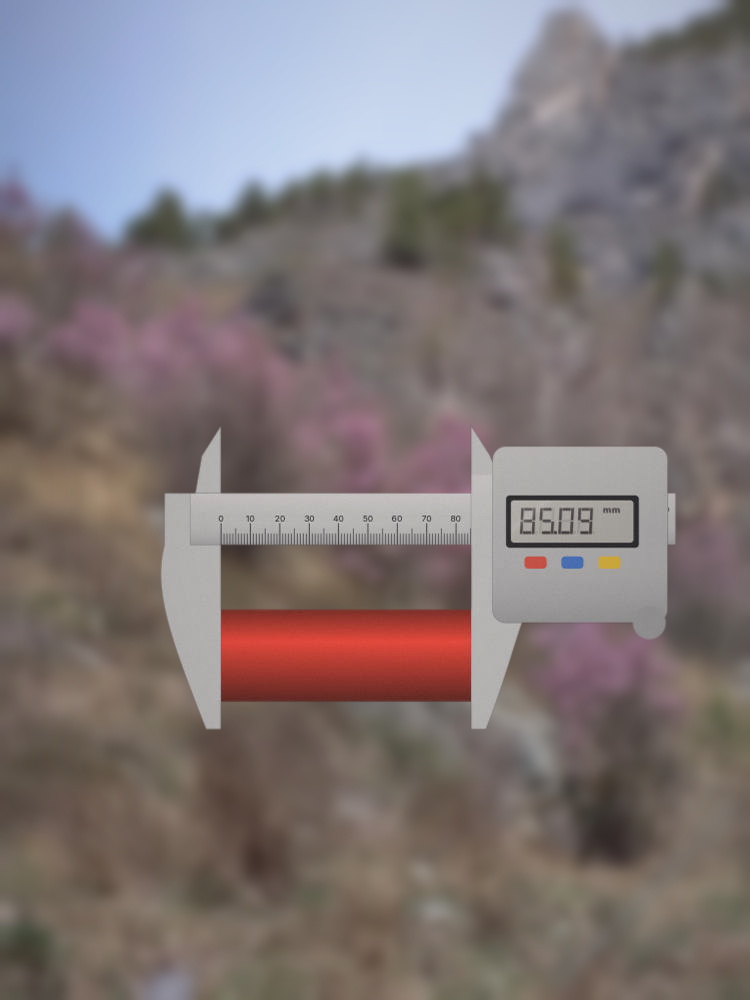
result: **85.09** mm
